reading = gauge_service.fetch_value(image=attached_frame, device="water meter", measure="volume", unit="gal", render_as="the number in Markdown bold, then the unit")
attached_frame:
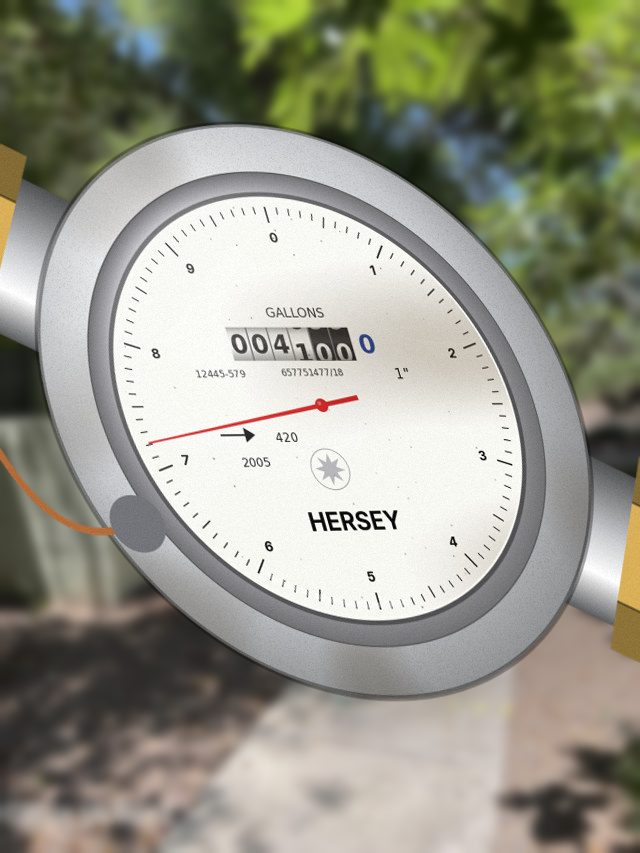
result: **40997.2** gal
